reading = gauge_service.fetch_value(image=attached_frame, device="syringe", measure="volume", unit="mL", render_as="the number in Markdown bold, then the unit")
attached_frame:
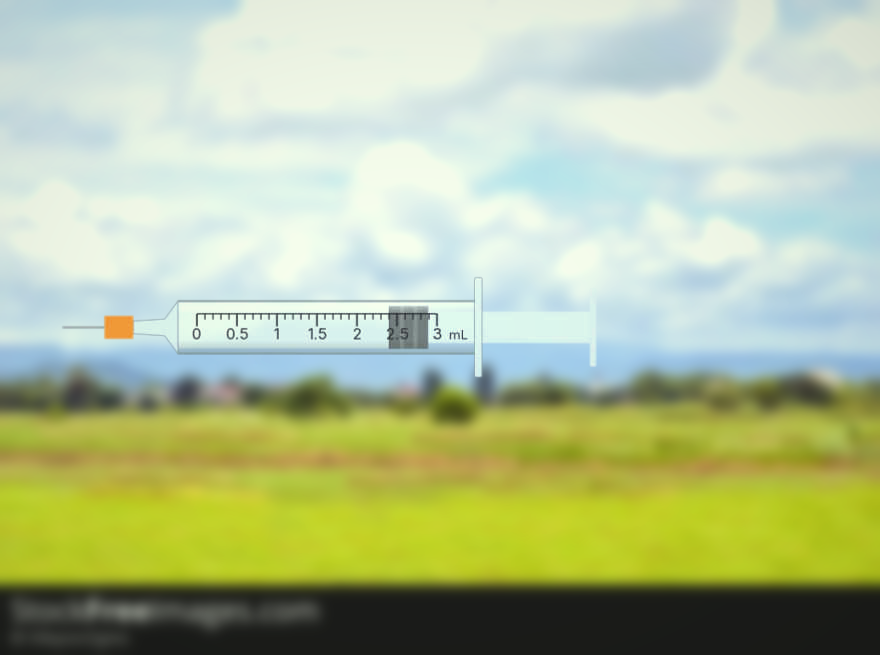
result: **2.4** mL
